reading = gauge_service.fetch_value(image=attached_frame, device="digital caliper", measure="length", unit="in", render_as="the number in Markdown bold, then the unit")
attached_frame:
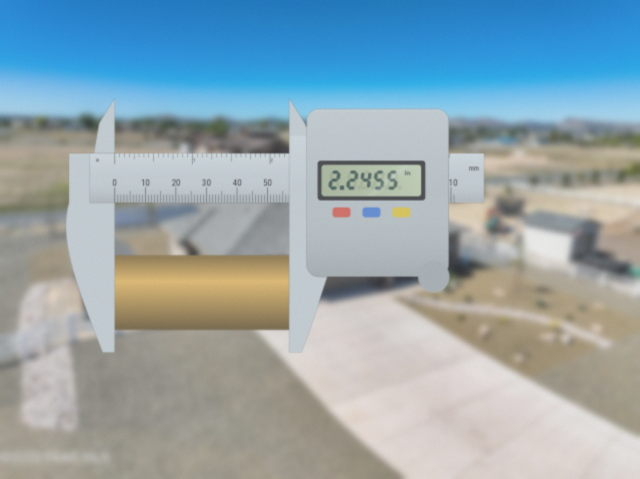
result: **2.2455** in
